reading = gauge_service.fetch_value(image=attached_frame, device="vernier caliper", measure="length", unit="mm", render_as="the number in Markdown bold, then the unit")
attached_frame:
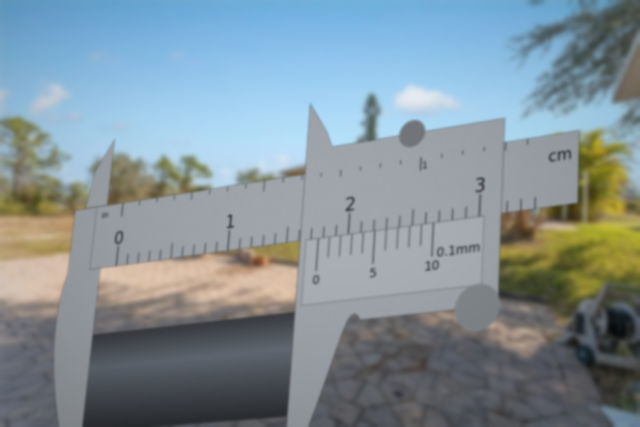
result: **17.6** mm
